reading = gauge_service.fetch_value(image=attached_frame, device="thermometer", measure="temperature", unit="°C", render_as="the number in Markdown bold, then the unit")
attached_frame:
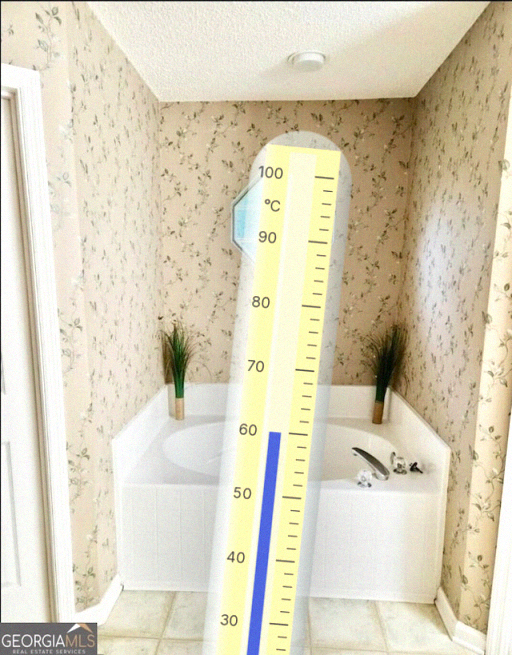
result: **60** °C
